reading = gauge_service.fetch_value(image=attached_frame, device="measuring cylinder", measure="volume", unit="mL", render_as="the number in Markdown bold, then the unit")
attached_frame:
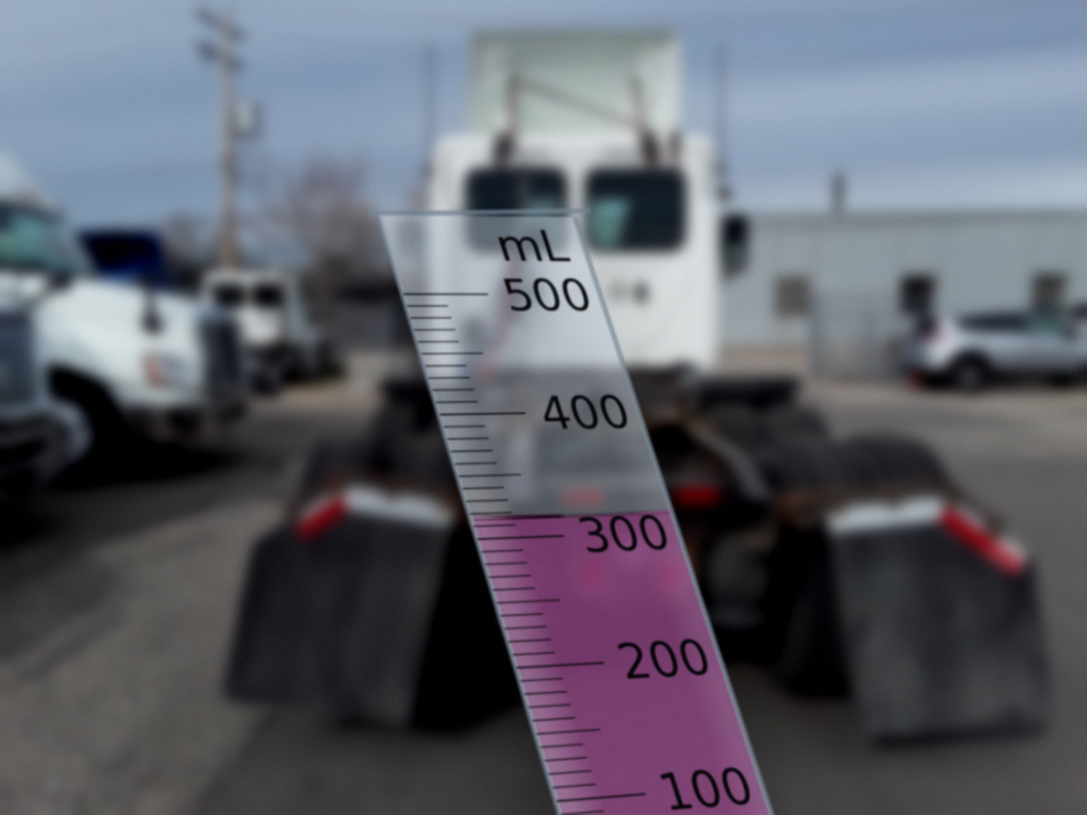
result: **315** mL
